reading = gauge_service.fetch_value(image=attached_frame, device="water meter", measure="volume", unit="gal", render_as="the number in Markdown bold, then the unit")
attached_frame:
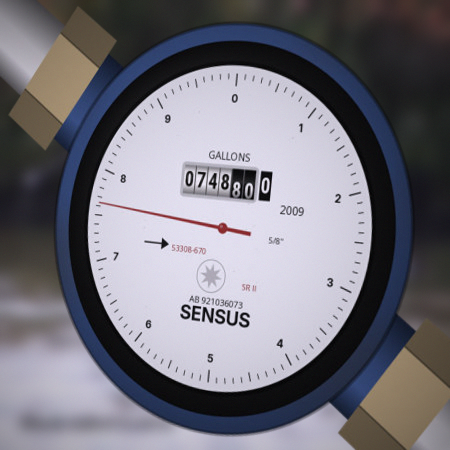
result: **748797.6** gal
